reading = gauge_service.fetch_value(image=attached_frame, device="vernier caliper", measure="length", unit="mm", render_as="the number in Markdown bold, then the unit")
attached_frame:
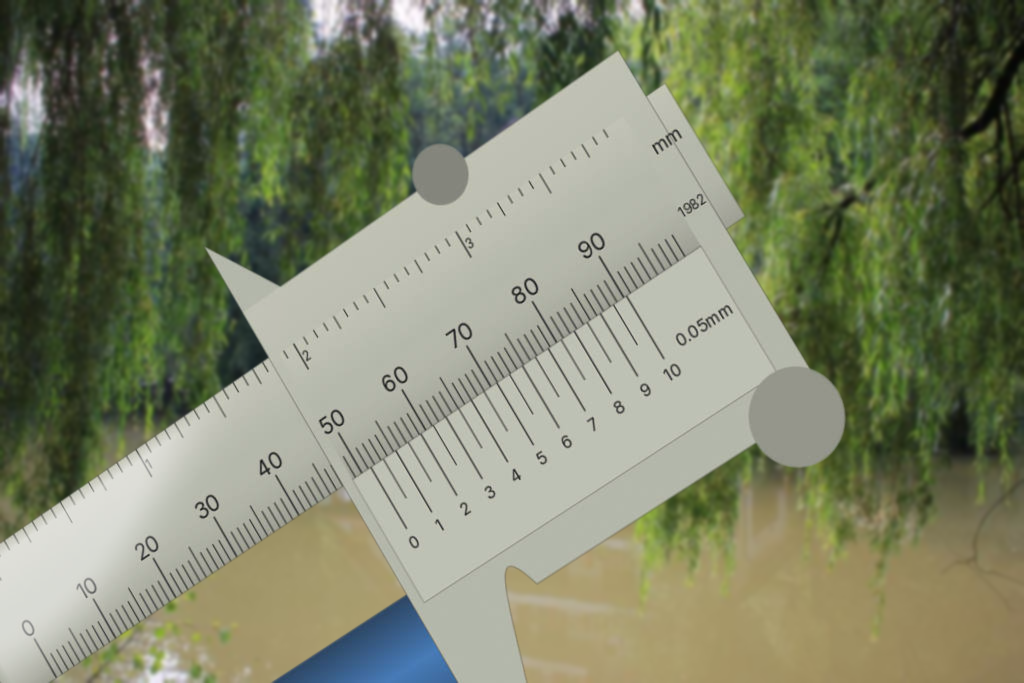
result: **51.4** mm
